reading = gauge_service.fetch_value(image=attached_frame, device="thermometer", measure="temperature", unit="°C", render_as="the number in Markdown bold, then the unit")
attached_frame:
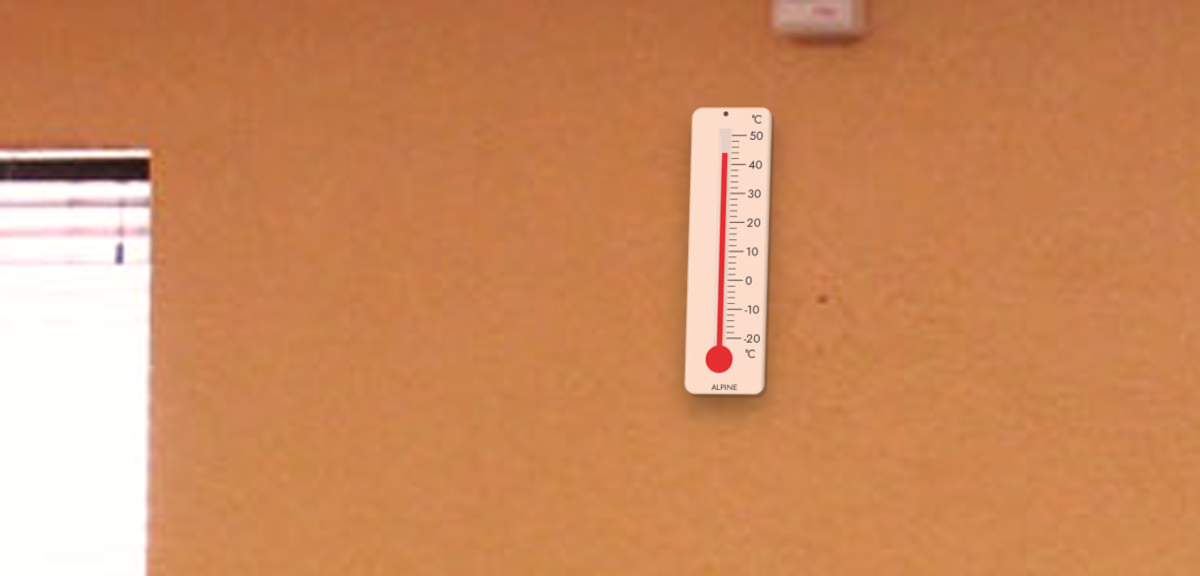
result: **44** °C
